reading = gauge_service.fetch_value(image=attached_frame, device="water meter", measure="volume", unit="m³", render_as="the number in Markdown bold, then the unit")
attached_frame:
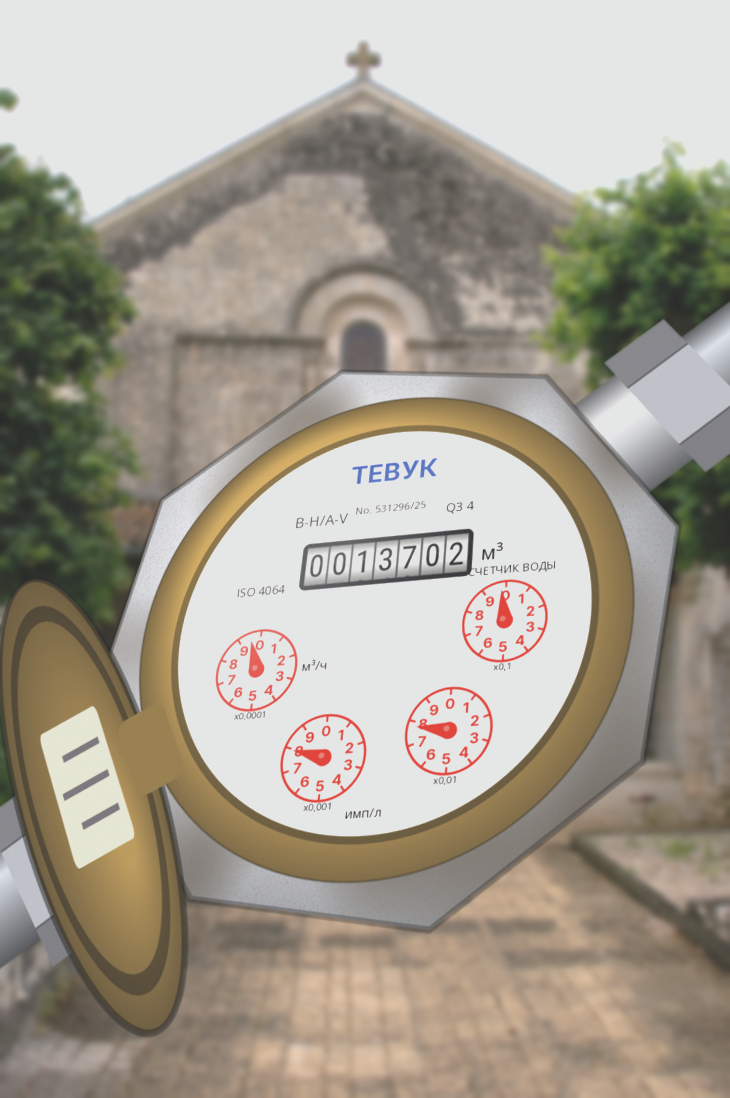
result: **13701.9779** m³
